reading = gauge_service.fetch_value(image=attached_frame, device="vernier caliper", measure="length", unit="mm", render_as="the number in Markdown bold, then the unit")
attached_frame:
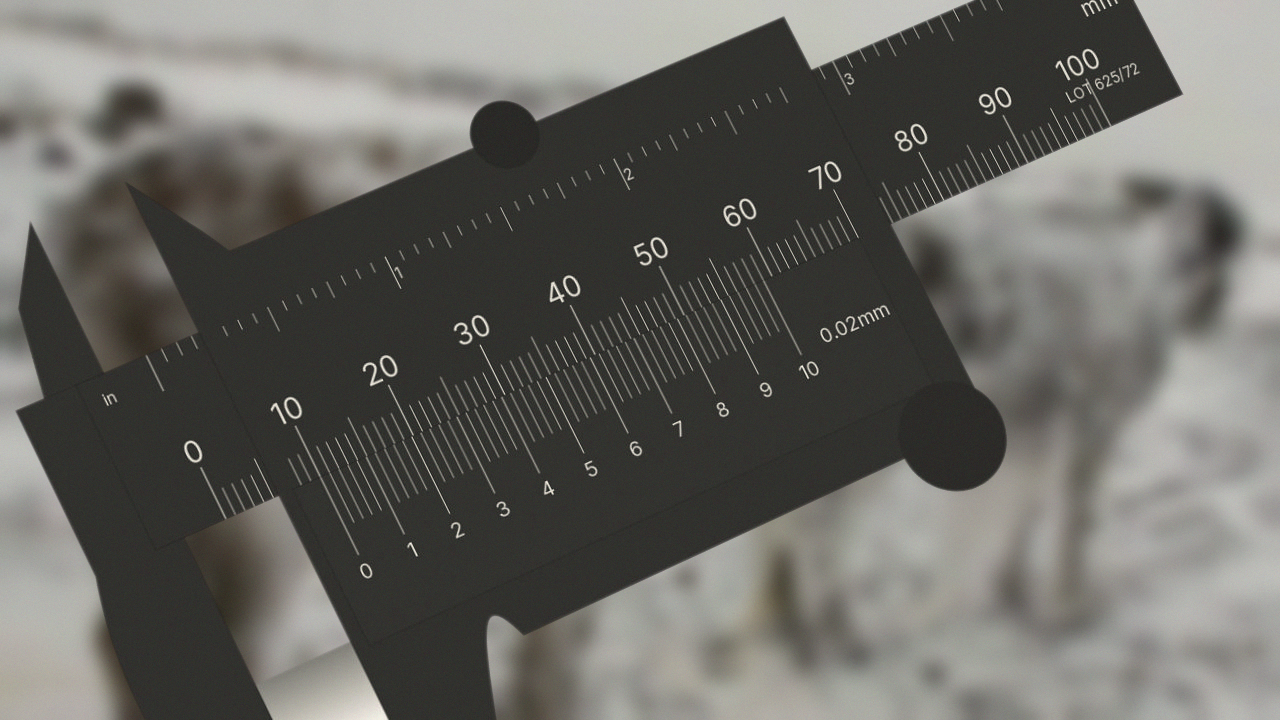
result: **10.0** mm
